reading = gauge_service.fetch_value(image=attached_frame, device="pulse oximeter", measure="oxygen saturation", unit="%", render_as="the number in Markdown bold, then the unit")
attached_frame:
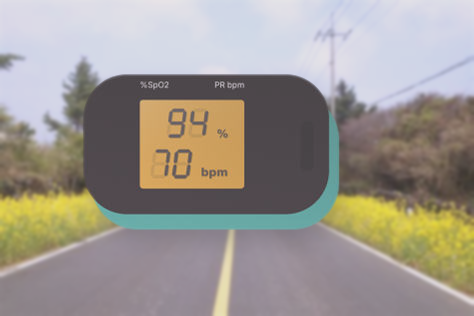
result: **94** %
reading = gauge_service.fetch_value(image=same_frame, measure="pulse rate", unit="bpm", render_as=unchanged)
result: **70** bpm
